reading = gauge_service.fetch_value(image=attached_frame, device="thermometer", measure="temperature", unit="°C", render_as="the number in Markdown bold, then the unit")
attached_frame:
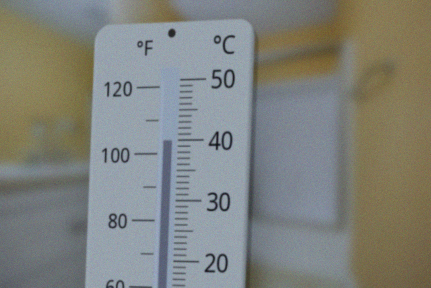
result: **40** °C
